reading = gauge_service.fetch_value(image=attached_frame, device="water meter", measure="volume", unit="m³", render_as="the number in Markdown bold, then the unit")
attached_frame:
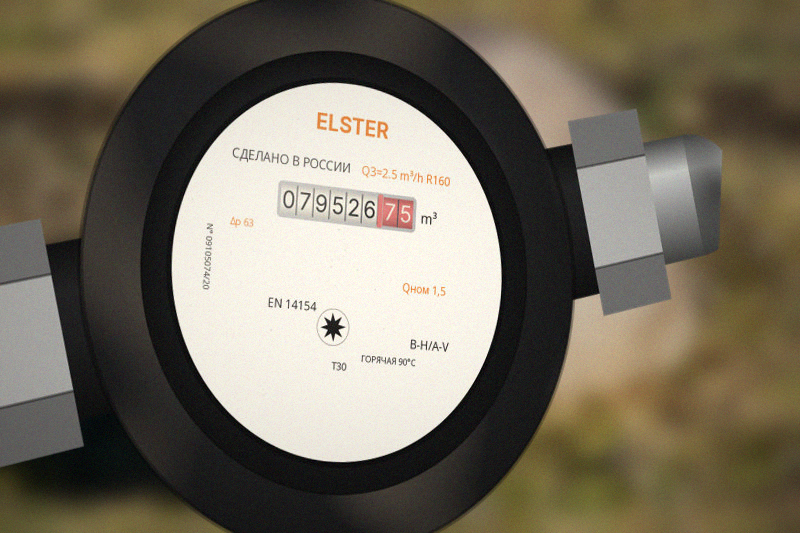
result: **79526.75** m³
